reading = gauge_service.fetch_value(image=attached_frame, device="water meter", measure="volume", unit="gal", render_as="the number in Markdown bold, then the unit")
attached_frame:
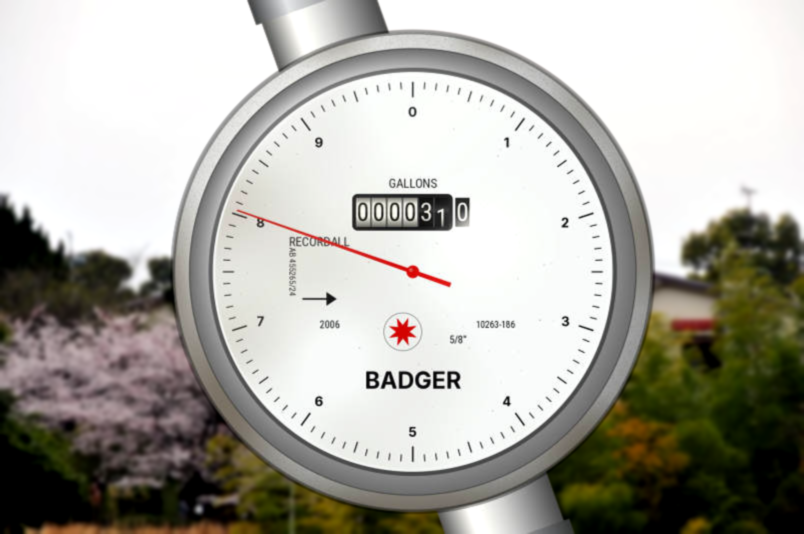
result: **308.0** gal
